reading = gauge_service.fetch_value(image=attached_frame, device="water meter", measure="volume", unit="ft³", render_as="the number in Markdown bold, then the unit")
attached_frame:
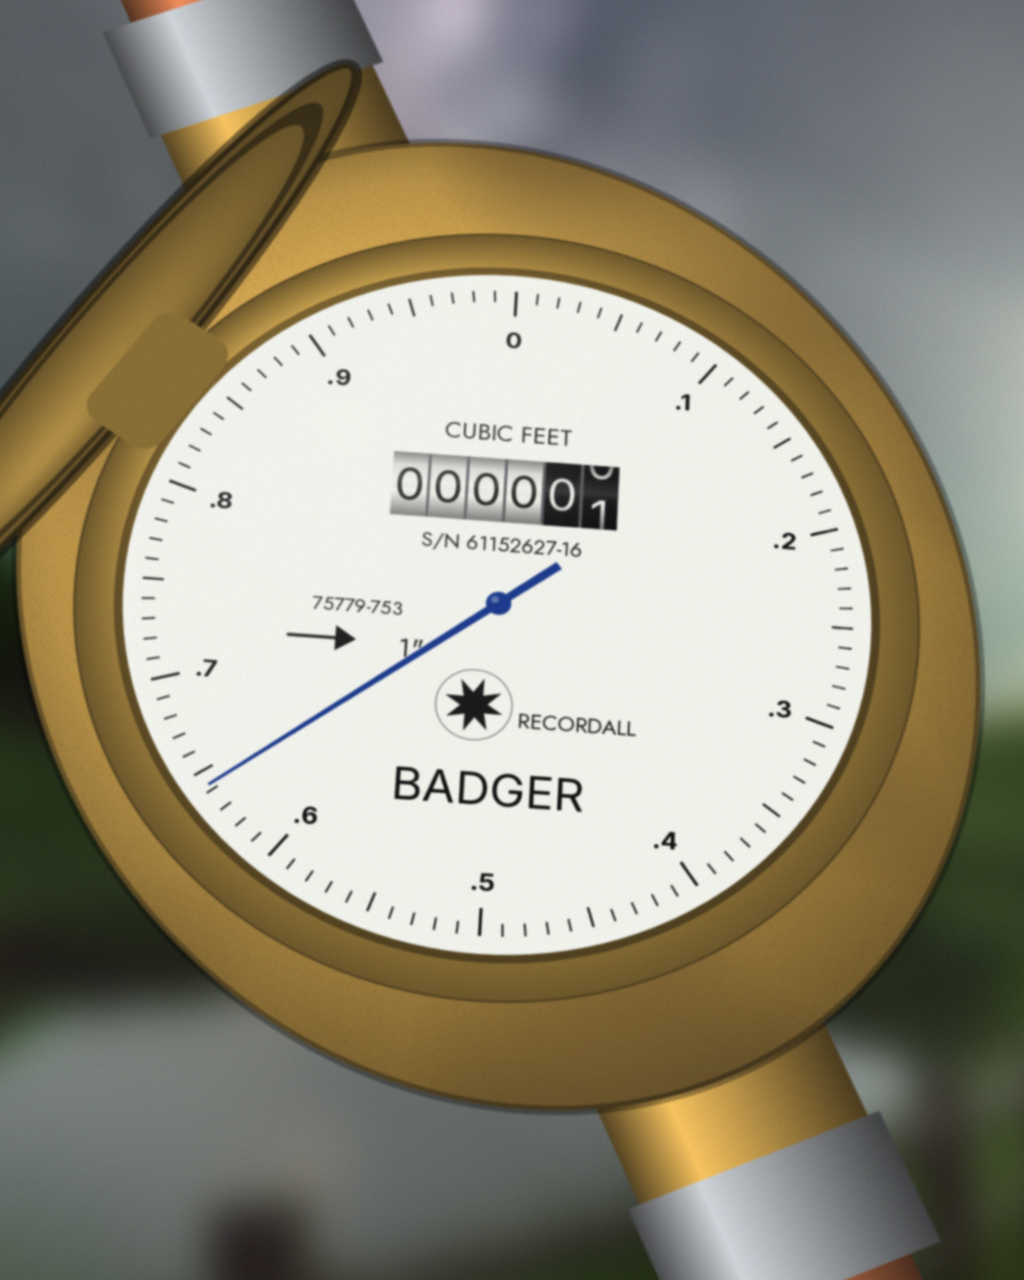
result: **0.64** ft³
